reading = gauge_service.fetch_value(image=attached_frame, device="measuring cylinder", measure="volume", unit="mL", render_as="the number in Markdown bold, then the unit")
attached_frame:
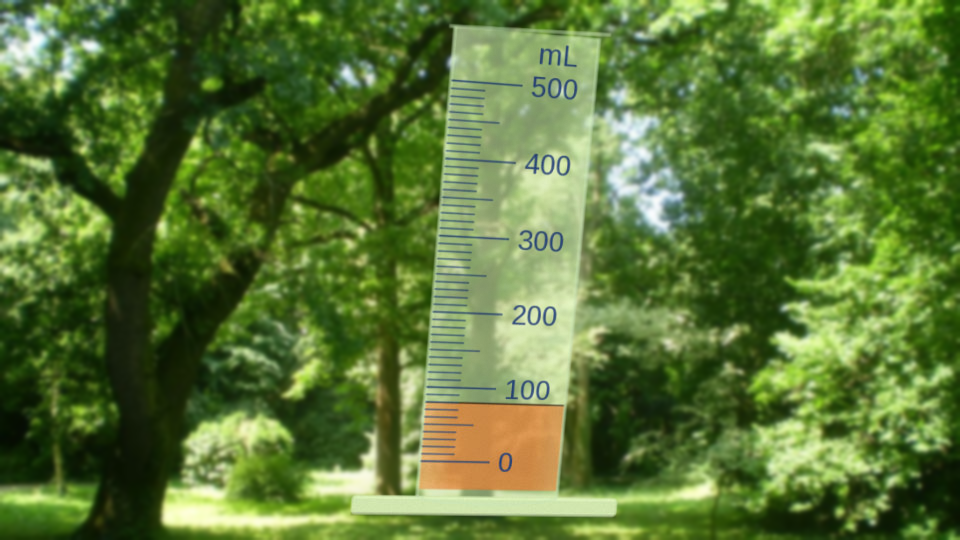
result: **80** mL
